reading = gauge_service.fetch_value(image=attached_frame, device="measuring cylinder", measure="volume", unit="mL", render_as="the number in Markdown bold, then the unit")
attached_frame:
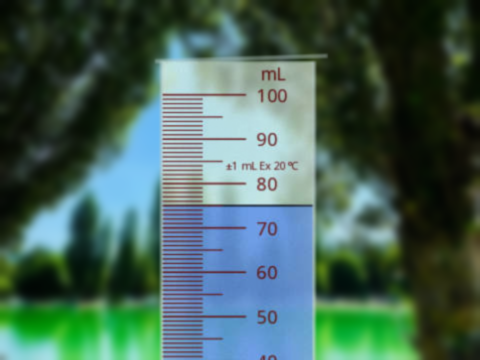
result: **75** mL
